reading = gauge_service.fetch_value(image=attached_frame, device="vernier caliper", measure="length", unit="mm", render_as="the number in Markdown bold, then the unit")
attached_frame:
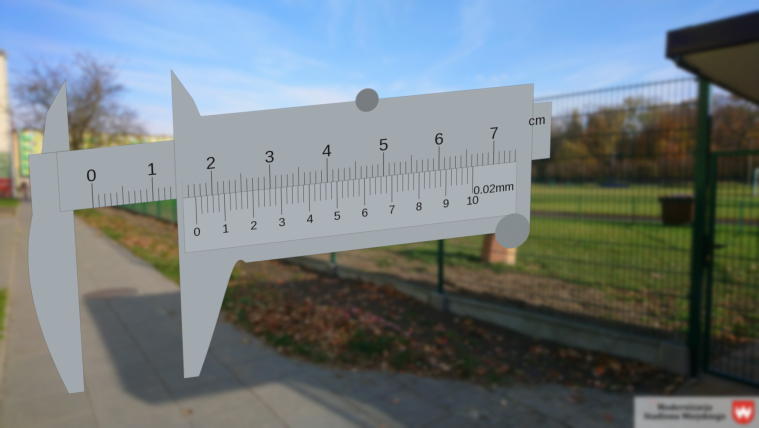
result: **17.2** mm
